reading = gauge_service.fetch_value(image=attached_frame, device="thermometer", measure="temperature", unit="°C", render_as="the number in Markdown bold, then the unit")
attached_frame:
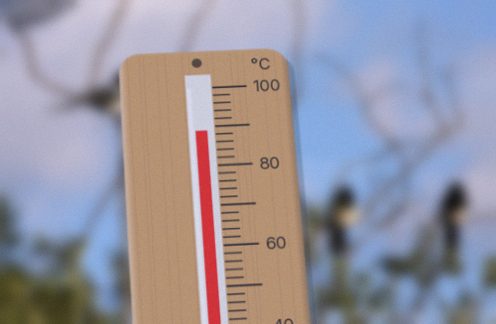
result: **89** °C
